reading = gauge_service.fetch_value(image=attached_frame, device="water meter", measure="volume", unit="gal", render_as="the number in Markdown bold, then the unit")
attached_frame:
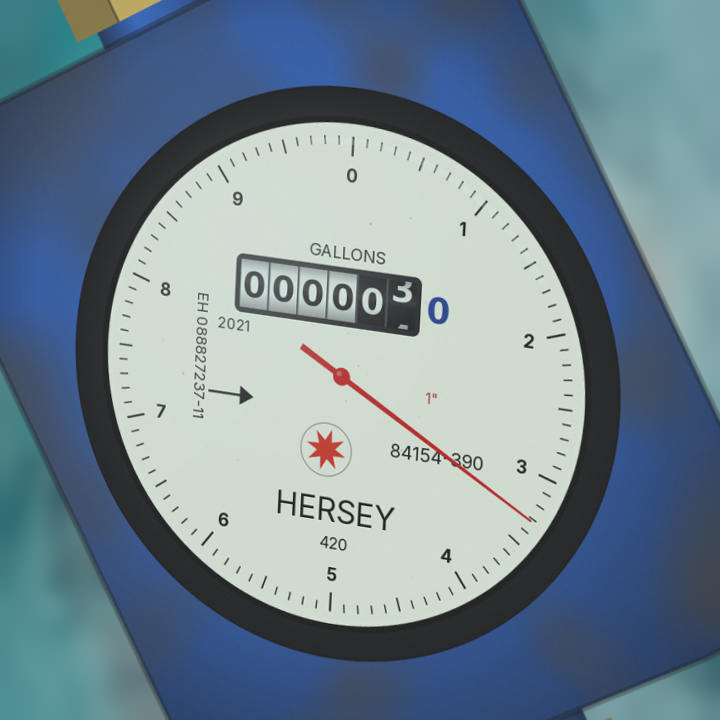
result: **33.3** gal
